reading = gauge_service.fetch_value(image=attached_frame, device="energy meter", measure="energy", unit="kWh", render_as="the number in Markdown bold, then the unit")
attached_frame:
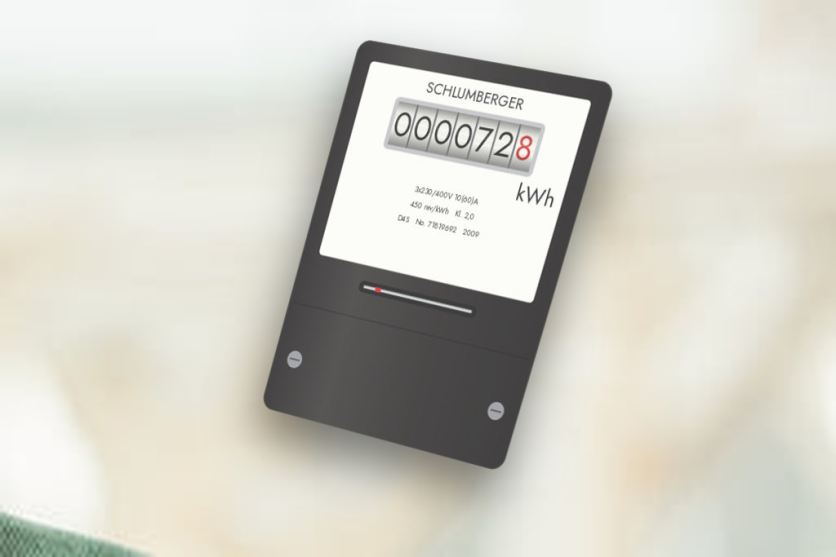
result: **72.8** kWh
